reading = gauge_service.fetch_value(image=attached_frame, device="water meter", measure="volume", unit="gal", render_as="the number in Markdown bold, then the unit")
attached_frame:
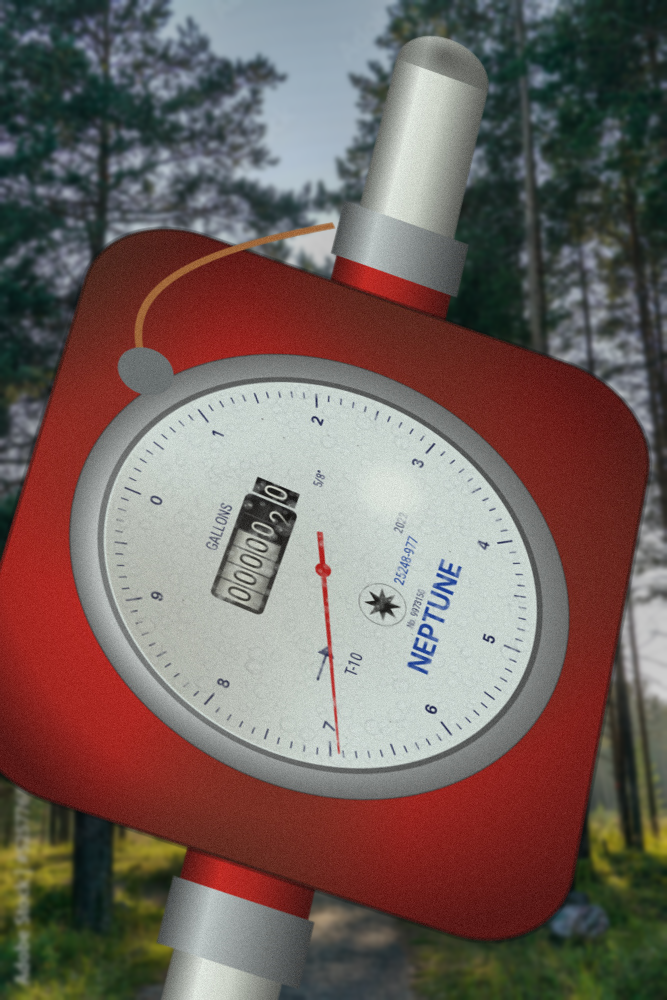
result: **16.9** gal
